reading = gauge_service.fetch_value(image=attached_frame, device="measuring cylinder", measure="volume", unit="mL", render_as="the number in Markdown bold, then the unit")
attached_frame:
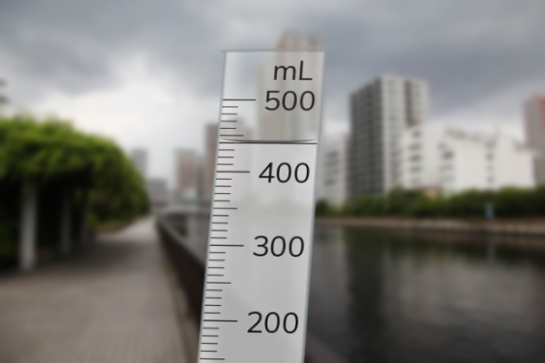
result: **440** mL
